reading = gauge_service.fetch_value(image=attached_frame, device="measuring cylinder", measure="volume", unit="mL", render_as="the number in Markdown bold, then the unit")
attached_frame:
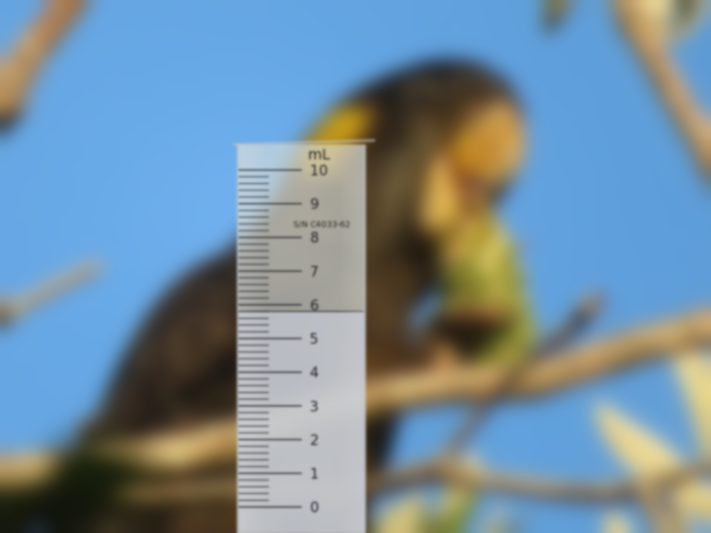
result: **5.8** mL
